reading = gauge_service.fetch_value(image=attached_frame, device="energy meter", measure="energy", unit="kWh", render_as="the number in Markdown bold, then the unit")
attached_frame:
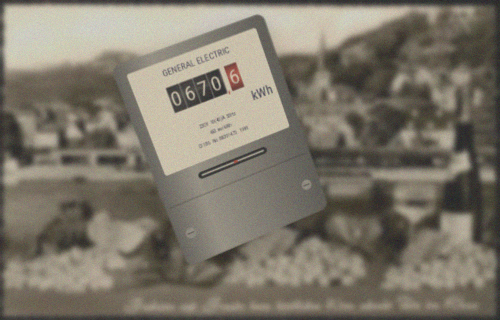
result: **670.6** kWh
